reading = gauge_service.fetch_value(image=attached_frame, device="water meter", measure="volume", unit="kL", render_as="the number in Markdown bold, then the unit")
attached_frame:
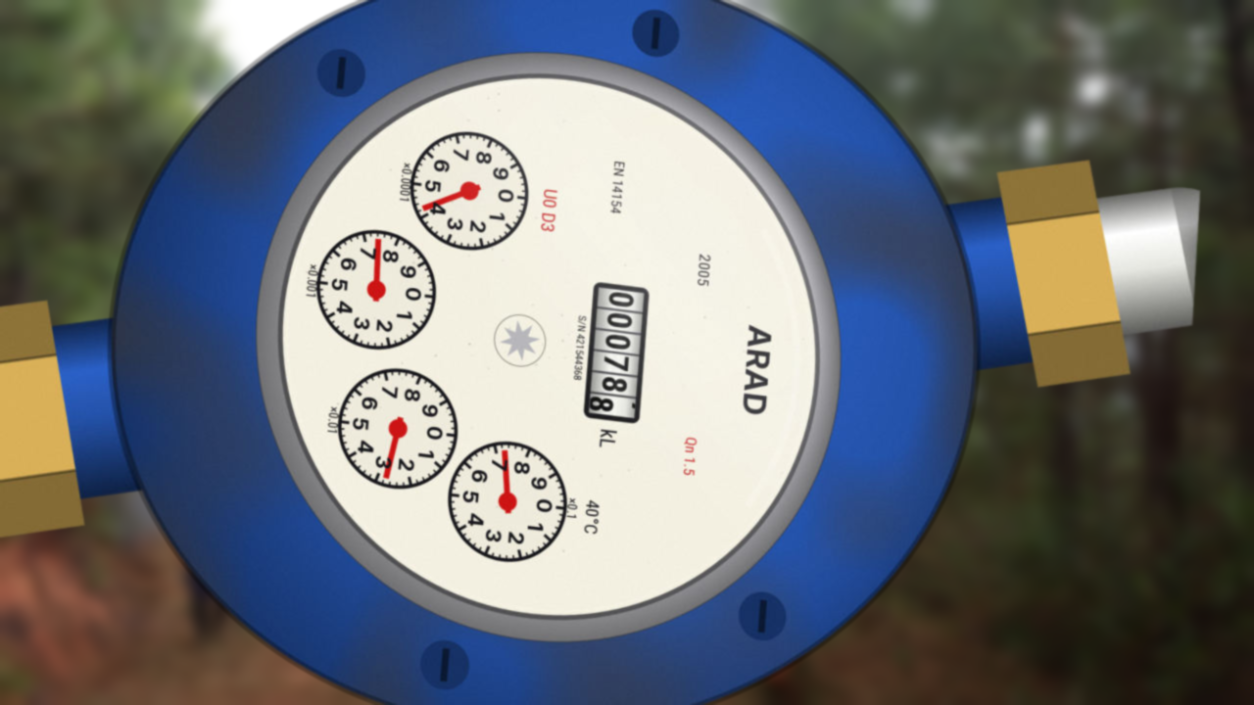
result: **787.7274** kL
